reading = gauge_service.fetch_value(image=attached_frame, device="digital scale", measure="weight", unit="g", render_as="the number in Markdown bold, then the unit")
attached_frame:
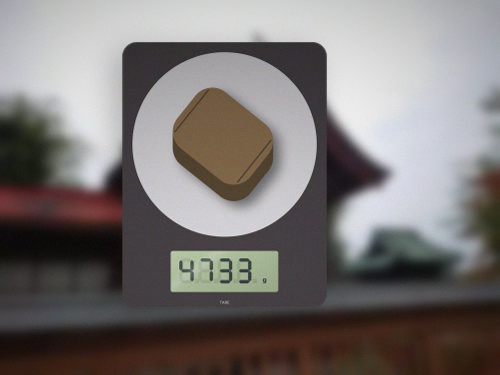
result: **4733** g
